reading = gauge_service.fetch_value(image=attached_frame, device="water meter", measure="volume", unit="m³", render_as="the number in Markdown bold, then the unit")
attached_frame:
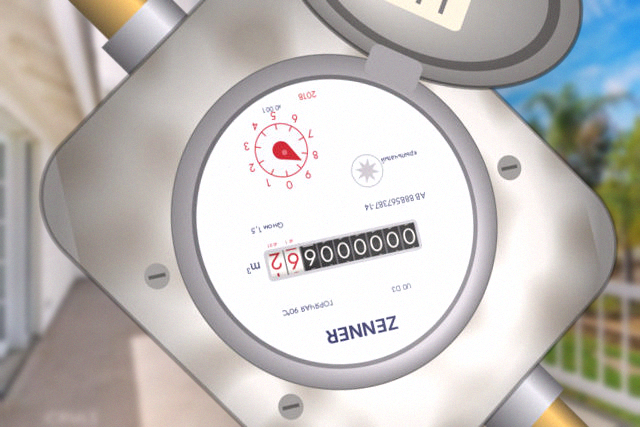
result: **6.618** m³
